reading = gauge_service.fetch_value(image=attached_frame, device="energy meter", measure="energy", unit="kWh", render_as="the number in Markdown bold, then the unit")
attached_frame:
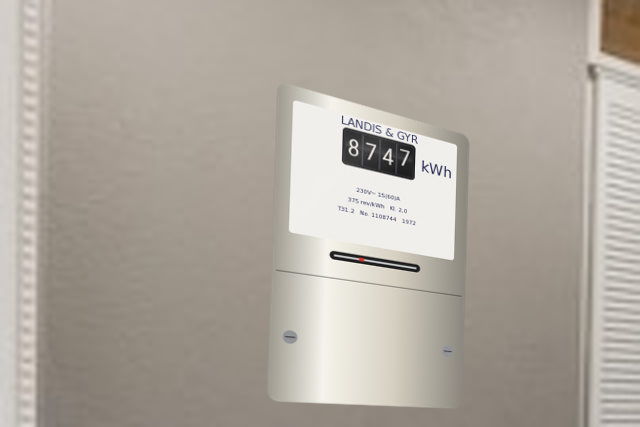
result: **8747** kWh
